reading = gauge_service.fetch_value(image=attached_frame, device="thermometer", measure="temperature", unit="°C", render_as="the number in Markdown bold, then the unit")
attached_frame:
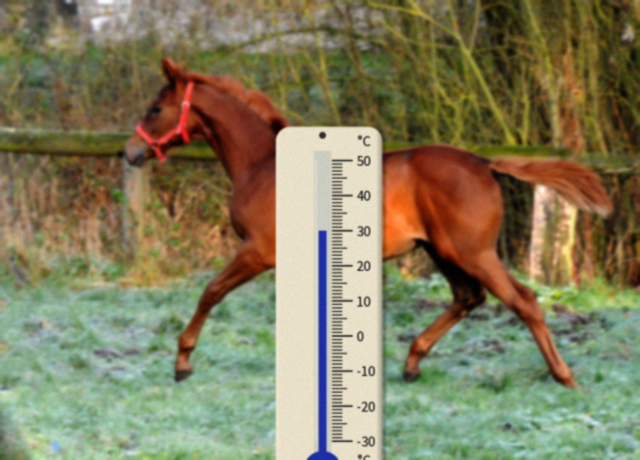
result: **30** °C
